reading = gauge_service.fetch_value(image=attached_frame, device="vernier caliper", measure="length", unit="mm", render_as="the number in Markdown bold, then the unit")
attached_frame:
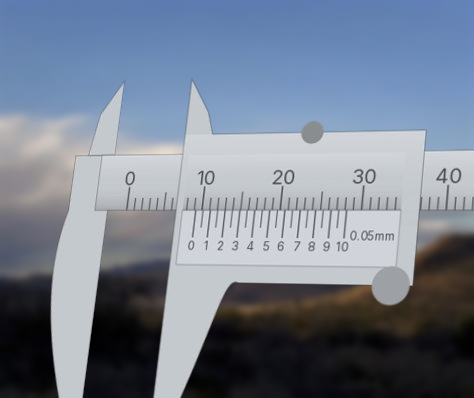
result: **9.2** mm
